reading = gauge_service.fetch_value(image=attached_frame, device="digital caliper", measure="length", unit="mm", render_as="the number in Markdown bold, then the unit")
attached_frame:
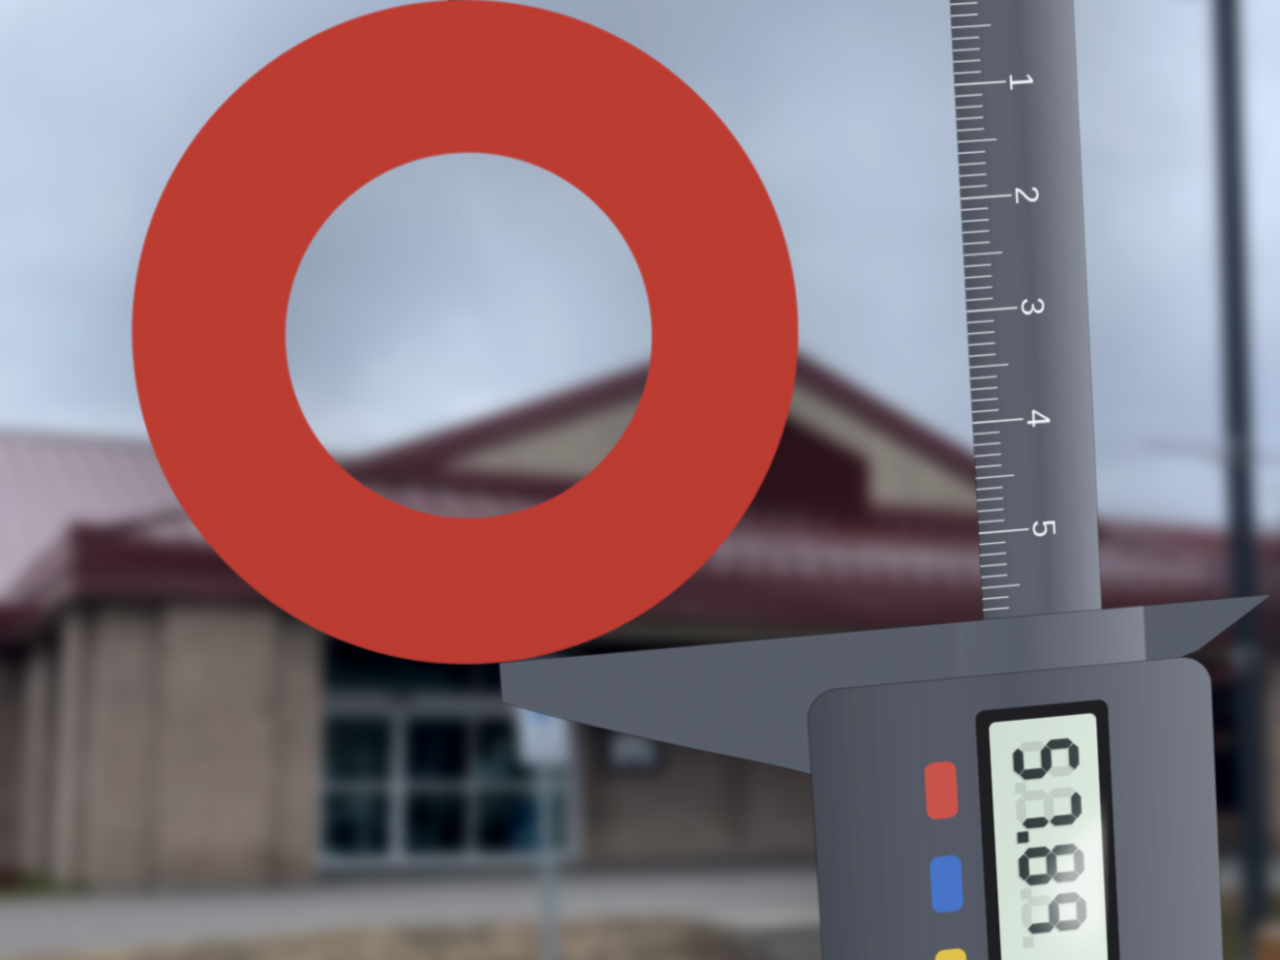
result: **57.89** mm
